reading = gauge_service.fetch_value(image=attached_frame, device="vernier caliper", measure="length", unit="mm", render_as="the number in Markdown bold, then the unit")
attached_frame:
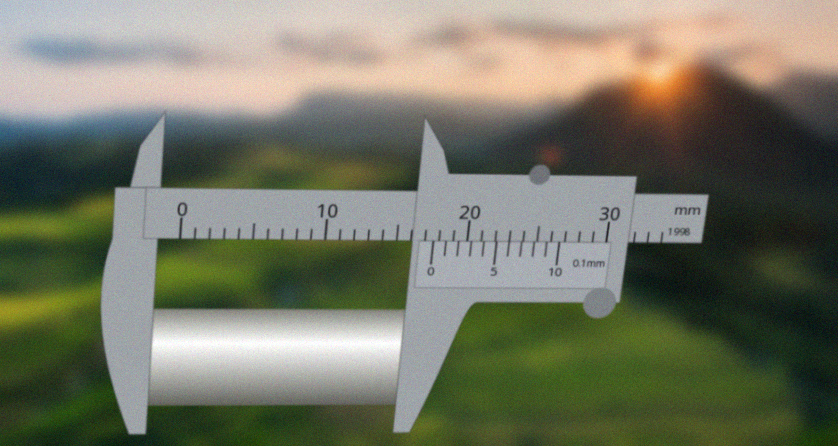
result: **17.6** mm
